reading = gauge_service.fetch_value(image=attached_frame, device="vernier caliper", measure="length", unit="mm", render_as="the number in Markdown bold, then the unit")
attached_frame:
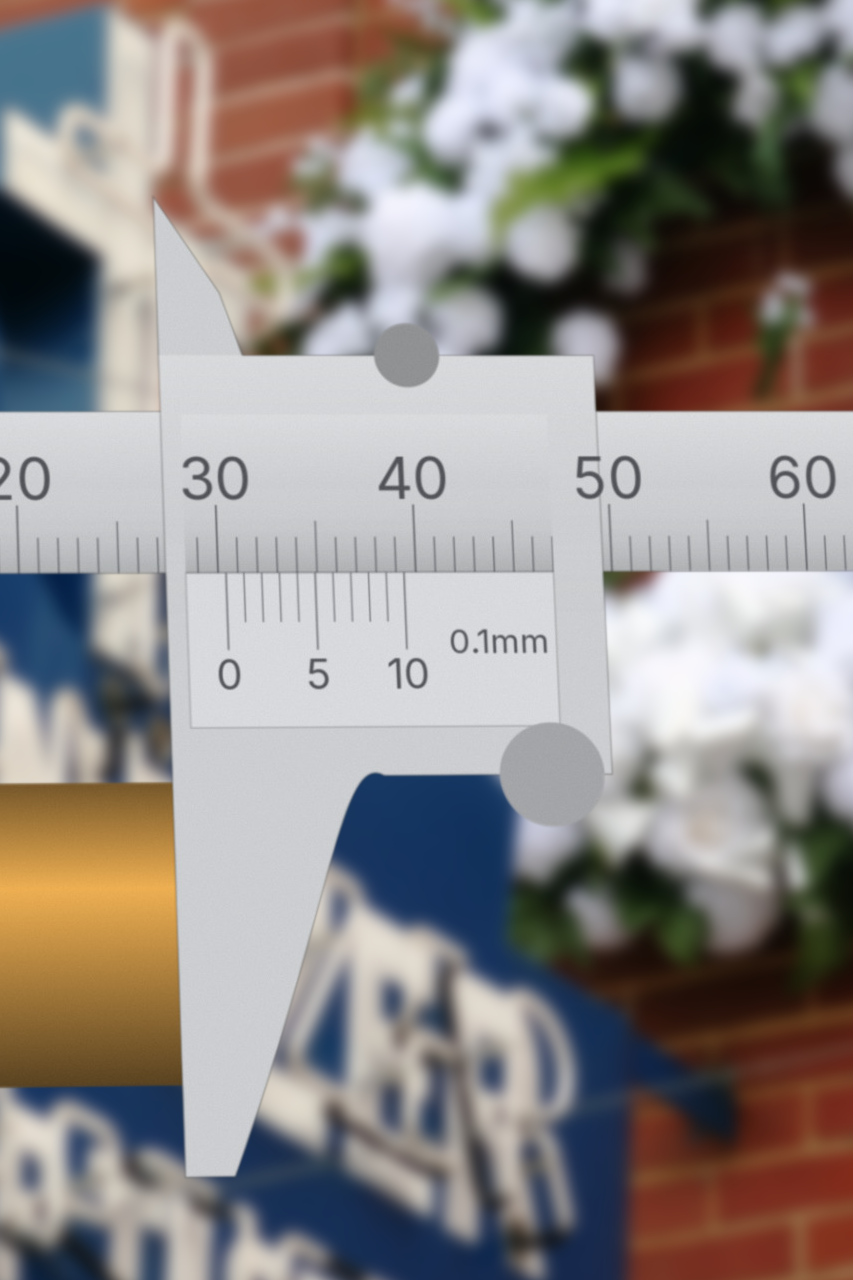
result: **30.4** mm
